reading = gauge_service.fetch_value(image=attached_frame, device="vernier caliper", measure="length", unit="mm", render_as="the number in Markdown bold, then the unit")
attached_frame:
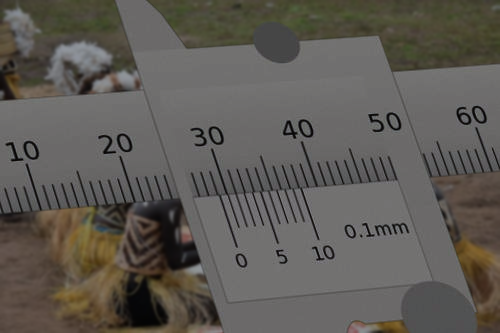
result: **29.2** mm
